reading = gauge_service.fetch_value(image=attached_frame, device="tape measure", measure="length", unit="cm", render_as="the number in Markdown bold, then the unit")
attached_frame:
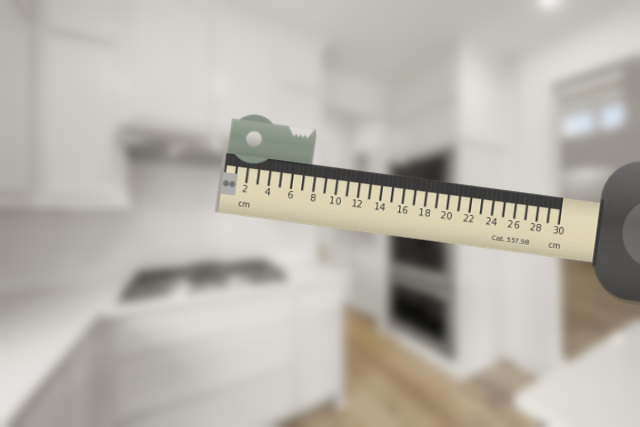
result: **7.5** cm
